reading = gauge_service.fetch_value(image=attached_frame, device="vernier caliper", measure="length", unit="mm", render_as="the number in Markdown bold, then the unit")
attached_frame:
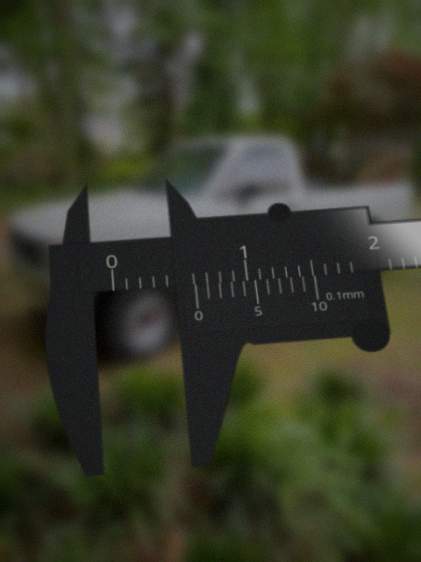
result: **6.1** mm
